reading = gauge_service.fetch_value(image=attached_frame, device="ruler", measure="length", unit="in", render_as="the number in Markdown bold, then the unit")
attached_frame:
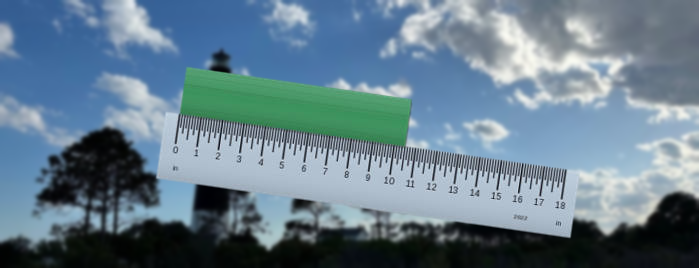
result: **10.5** in
